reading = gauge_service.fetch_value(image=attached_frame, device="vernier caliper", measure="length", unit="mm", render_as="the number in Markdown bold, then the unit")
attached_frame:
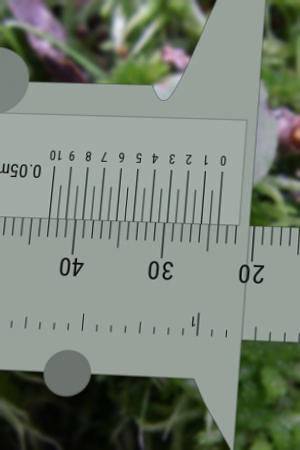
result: **24.0** mm
